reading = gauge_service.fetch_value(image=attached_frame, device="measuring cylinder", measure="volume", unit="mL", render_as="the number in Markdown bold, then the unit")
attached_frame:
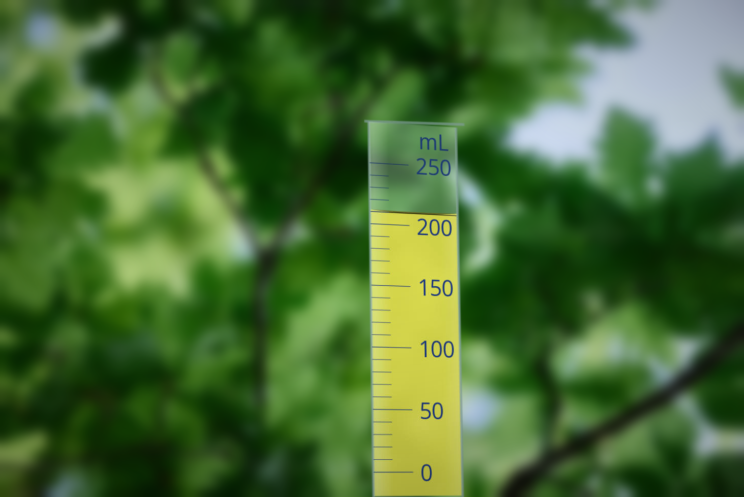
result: **210** mL
